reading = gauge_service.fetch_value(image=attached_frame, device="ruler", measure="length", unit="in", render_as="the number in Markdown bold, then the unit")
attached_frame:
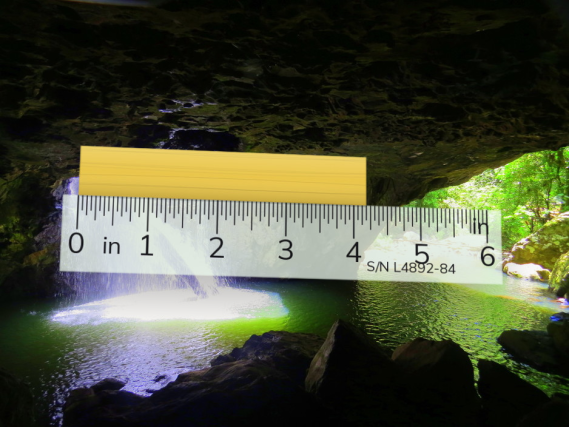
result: **4.1875** in
